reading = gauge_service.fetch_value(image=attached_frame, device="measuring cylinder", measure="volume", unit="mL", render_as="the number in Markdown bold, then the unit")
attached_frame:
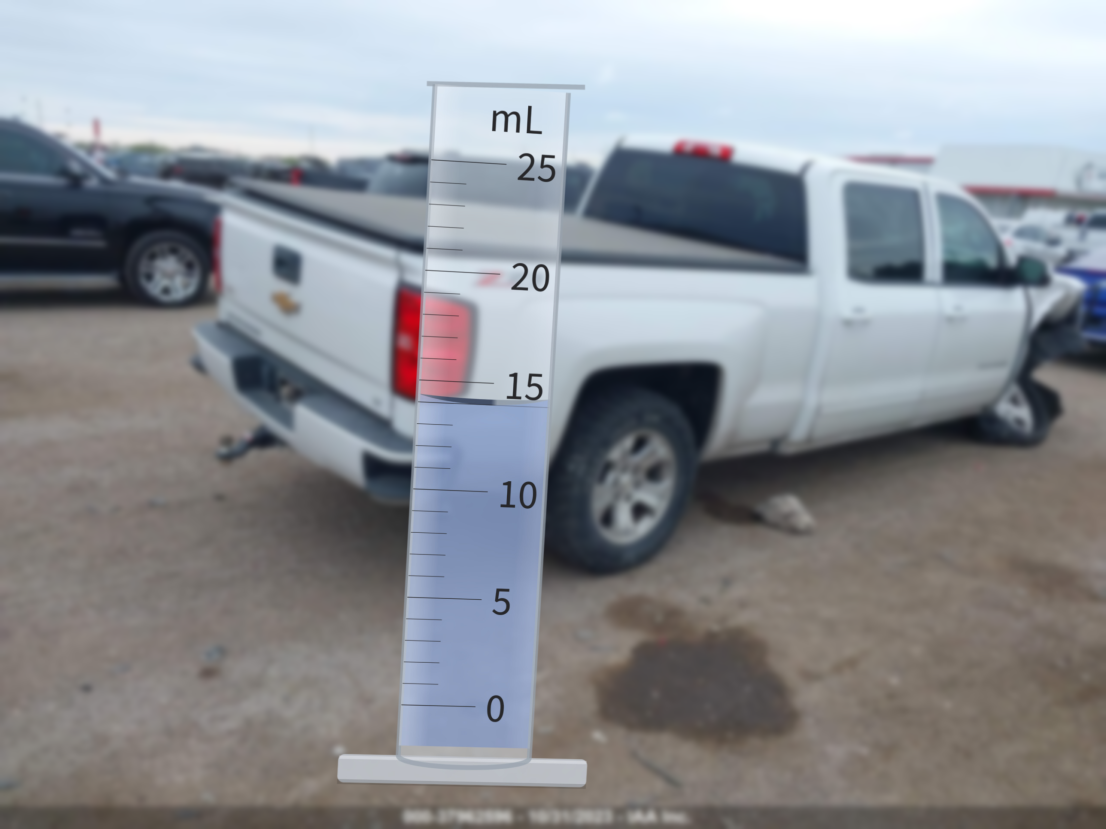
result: **14** mL
